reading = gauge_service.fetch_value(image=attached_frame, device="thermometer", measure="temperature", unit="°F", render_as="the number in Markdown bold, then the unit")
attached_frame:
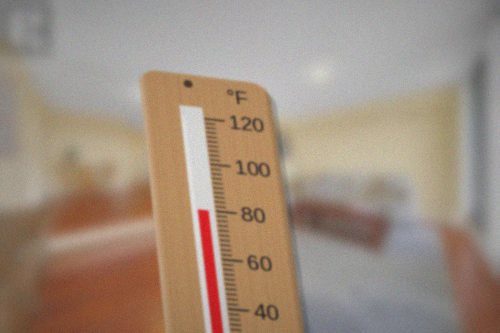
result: **80** °F
